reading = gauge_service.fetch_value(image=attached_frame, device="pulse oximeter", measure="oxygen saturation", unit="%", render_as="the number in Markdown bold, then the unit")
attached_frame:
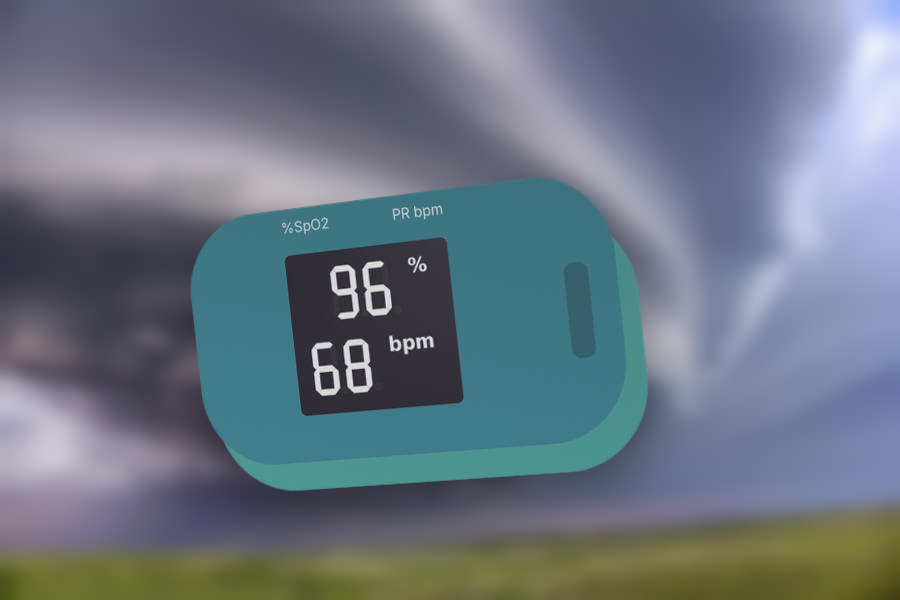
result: **96** %
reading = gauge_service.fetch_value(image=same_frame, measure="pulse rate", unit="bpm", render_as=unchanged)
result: **68** bpm
